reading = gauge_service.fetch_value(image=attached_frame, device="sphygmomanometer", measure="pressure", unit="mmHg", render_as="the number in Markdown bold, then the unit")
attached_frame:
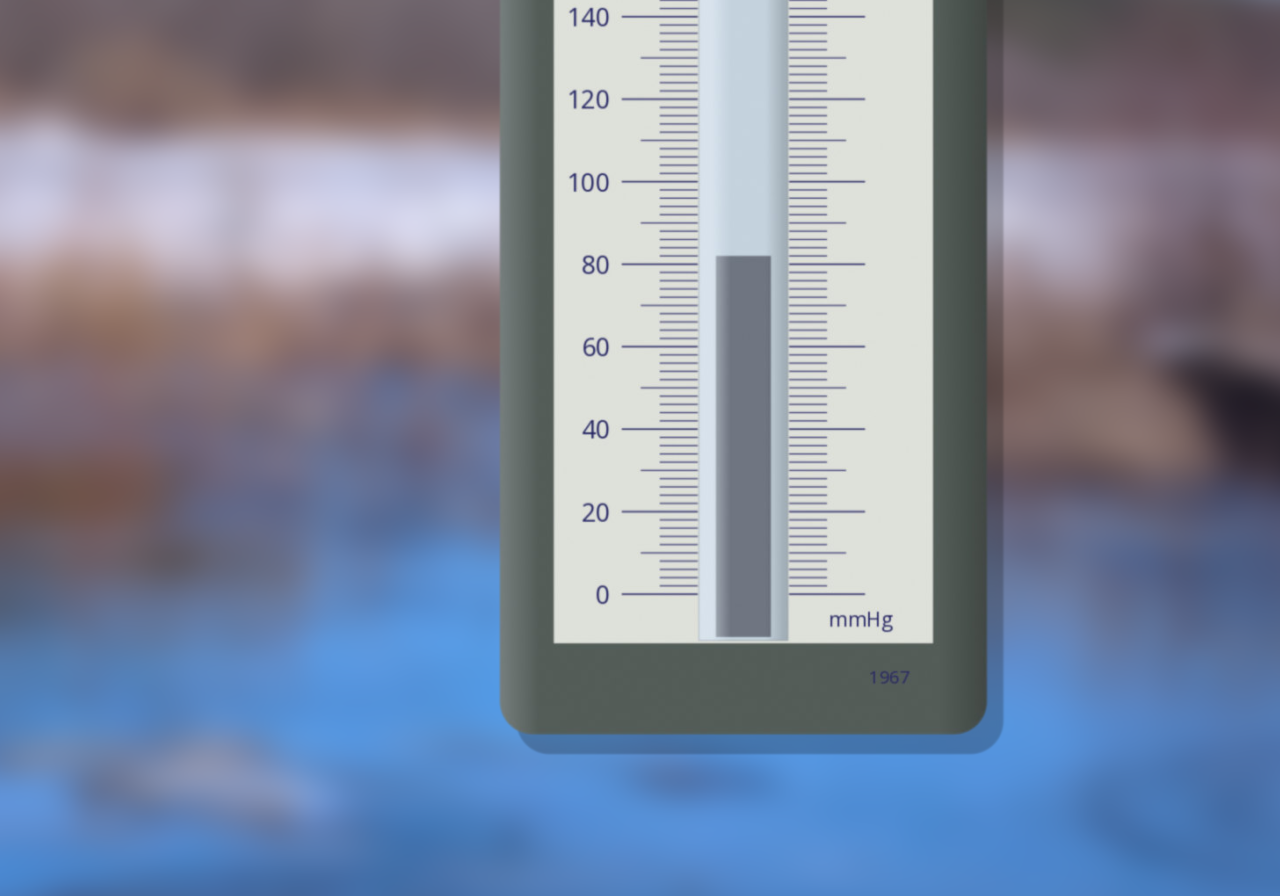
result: **82** mmHg
